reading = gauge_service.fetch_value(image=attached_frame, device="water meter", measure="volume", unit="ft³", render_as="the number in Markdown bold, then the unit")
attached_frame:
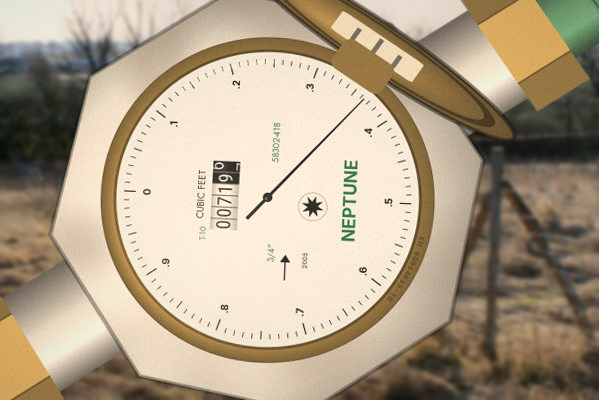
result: **7196.36** ft³
